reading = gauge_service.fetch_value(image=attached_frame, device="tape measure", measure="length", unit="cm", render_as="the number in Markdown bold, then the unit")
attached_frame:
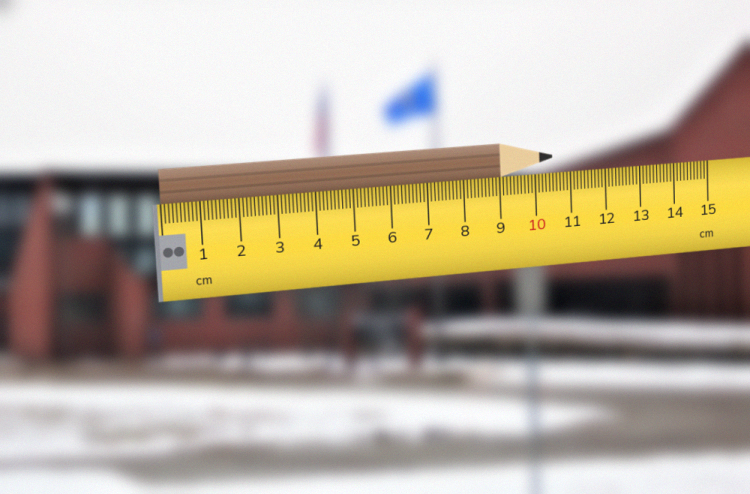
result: **10.5** cm
